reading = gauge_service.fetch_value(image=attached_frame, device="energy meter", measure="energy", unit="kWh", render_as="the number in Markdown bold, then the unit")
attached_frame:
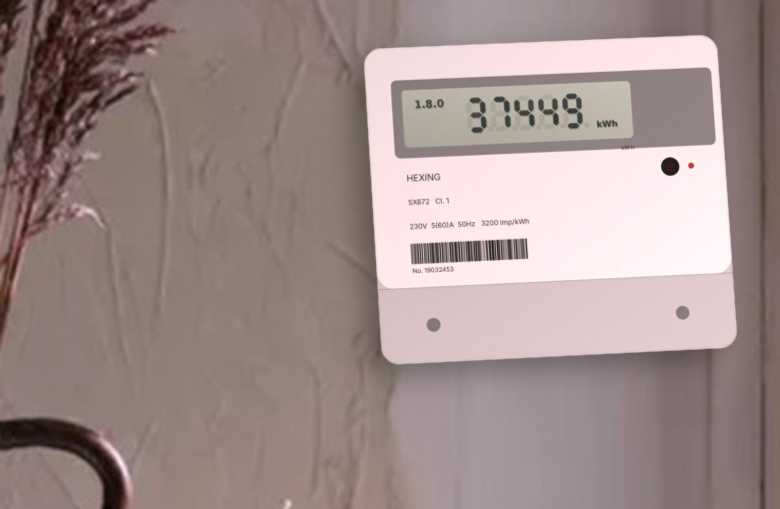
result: **37449** kWh
